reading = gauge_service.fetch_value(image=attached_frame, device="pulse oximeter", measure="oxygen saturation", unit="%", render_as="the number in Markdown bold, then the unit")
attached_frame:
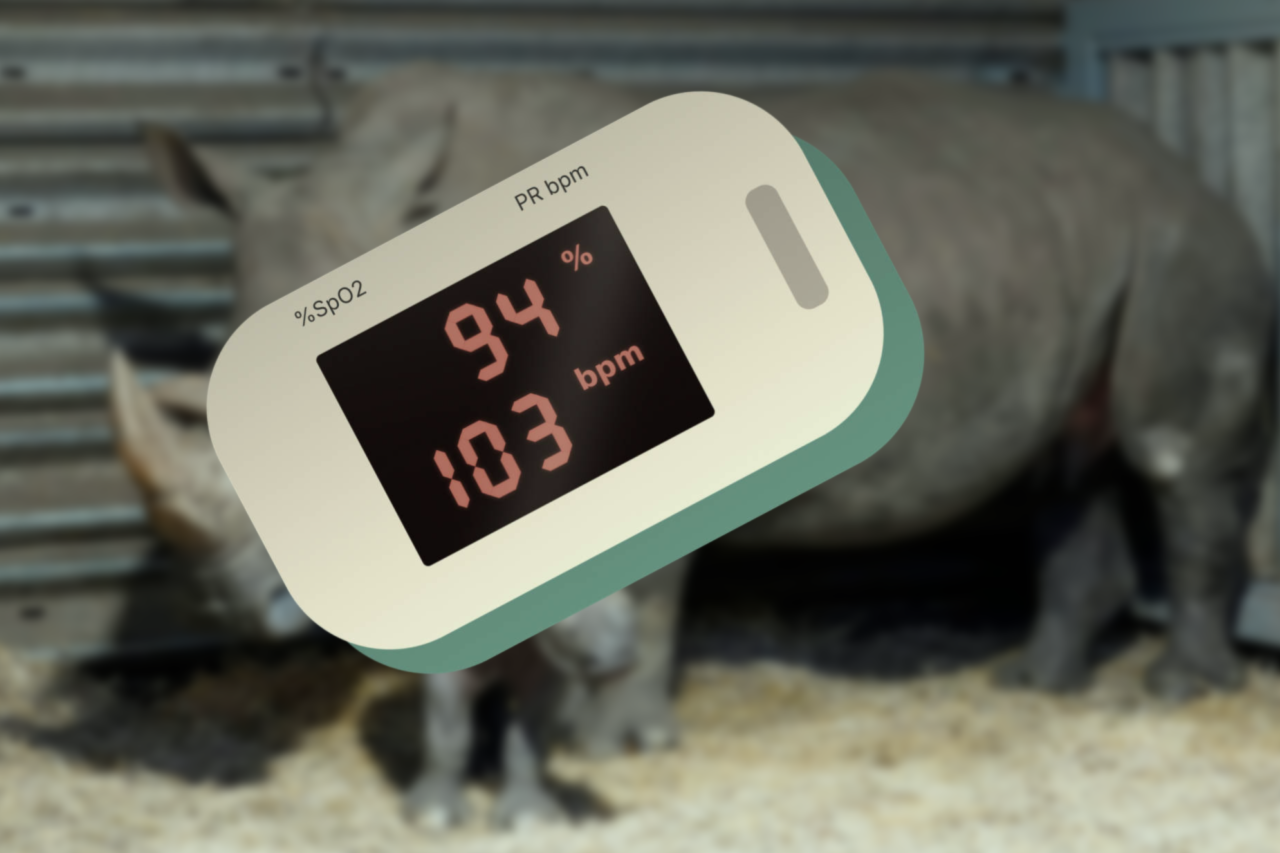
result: **94** %
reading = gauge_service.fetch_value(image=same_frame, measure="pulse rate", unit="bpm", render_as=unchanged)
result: **103** bpm
